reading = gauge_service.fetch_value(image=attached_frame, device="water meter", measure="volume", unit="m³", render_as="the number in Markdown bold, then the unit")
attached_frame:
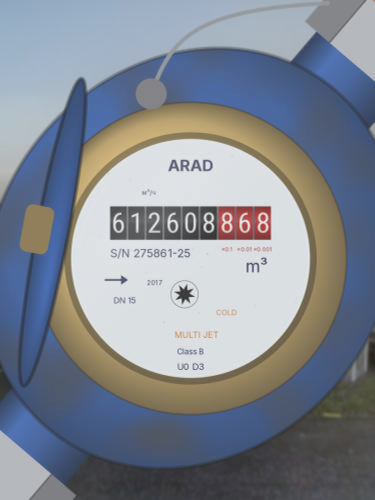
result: **612608.868** m³
